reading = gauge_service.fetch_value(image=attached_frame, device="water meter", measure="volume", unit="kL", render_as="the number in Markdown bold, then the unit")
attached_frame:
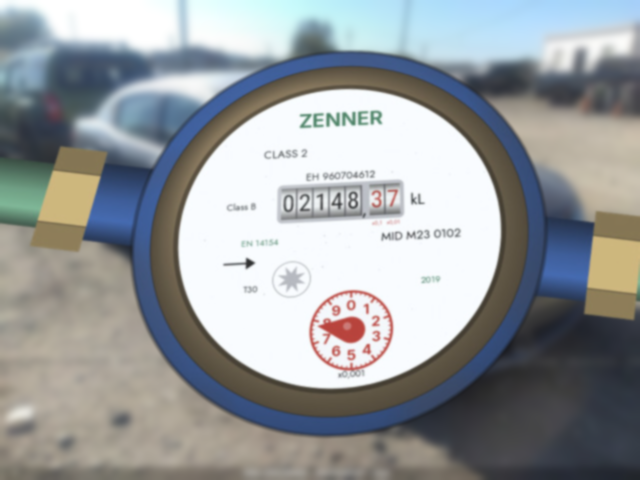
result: **2148.377** kL
